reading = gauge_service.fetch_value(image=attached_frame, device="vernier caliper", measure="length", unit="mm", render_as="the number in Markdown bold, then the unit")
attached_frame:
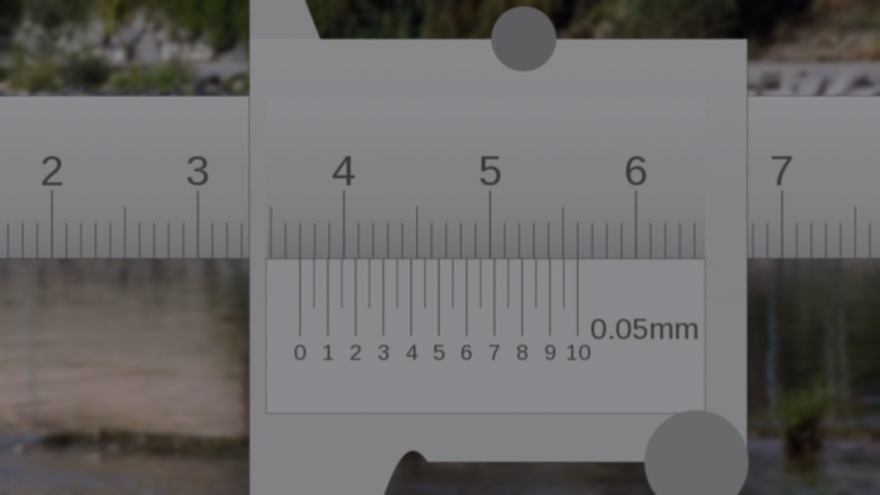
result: **37.0** mm
